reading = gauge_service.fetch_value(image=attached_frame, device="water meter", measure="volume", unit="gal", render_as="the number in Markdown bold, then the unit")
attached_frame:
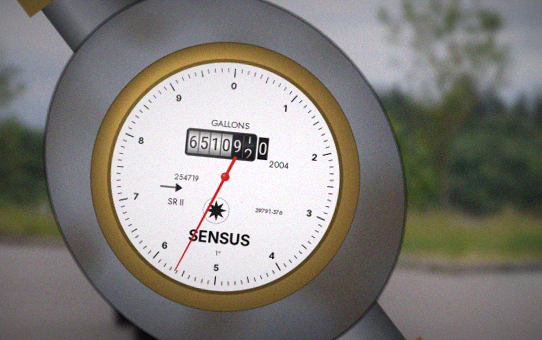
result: **6510915.6** gal
